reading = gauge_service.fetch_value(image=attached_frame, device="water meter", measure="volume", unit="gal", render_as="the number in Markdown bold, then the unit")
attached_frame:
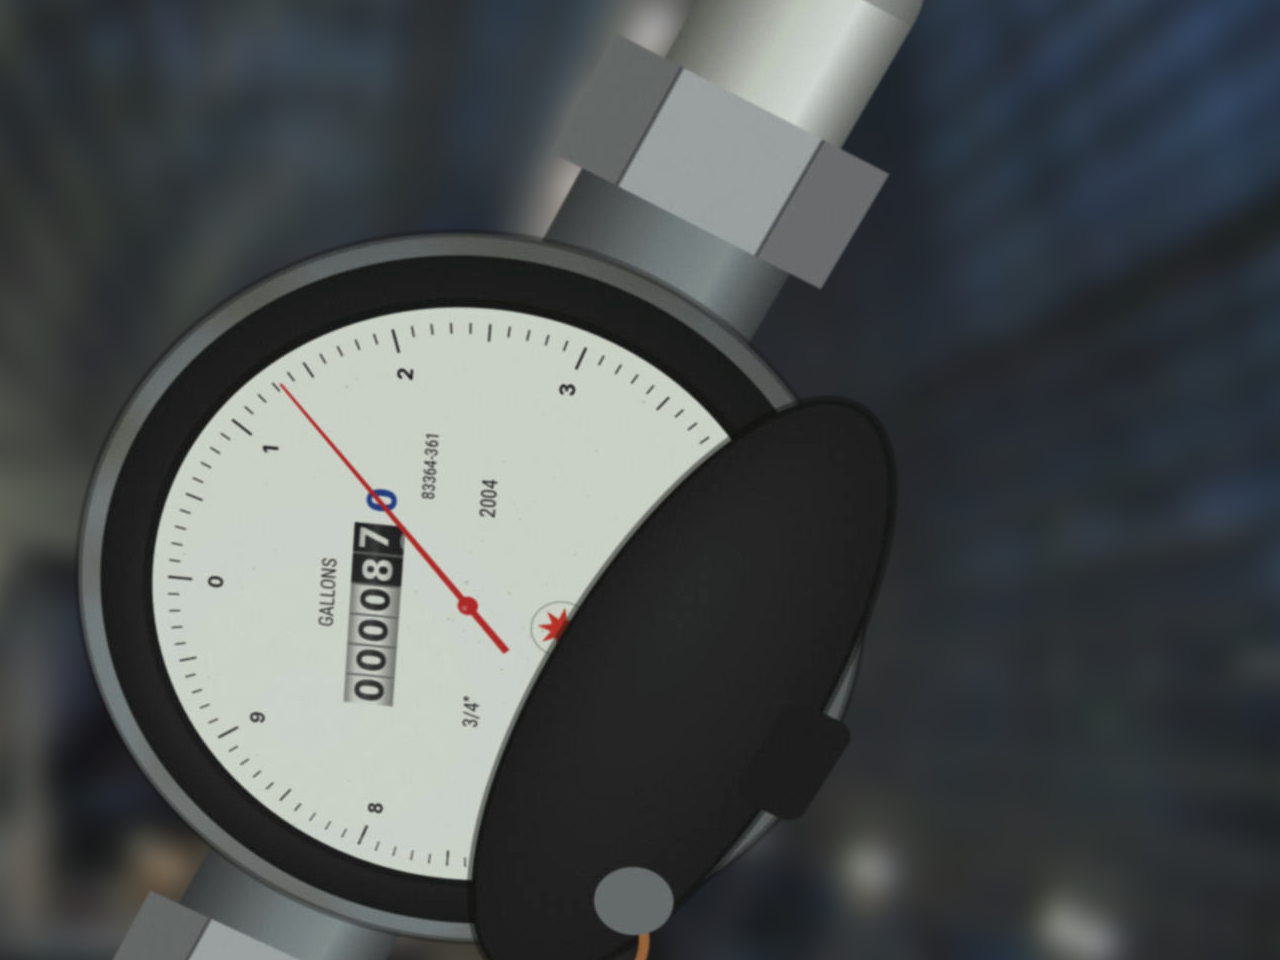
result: **871.3** gal
